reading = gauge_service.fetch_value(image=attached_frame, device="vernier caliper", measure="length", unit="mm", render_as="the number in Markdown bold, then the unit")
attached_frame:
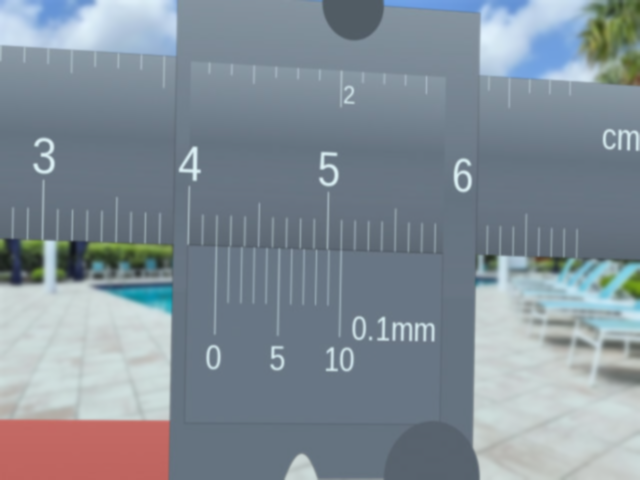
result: **42.0** mm
